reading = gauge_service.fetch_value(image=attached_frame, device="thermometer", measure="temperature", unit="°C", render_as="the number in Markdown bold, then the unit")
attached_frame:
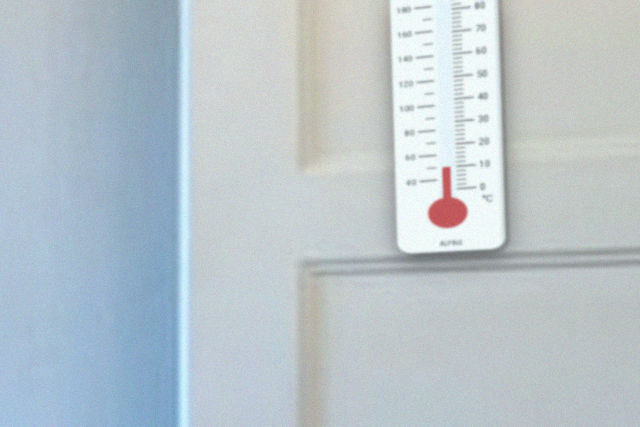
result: **10** °C
